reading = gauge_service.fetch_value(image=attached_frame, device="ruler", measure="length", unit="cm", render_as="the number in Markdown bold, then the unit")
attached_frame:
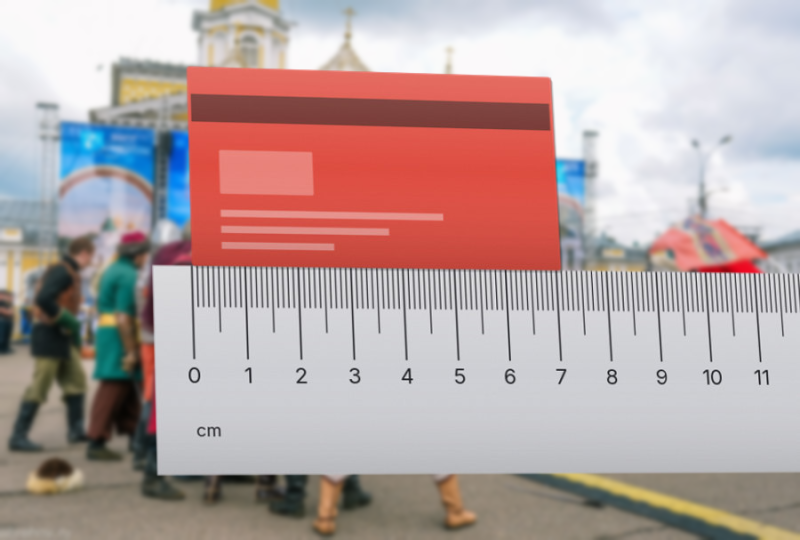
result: **7.1** cm
